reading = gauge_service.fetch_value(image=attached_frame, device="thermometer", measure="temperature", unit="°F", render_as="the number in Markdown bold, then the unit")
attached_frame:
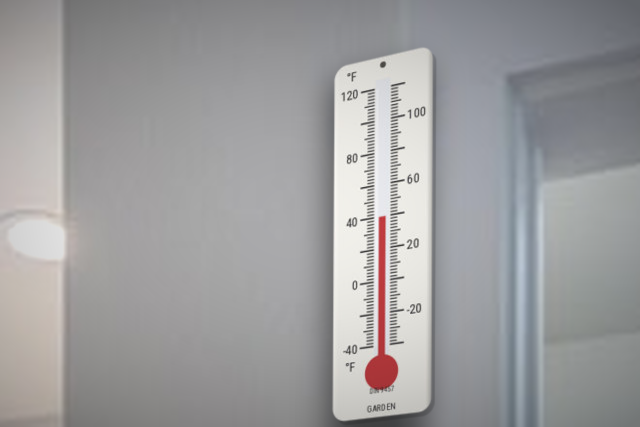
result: **40** °F
